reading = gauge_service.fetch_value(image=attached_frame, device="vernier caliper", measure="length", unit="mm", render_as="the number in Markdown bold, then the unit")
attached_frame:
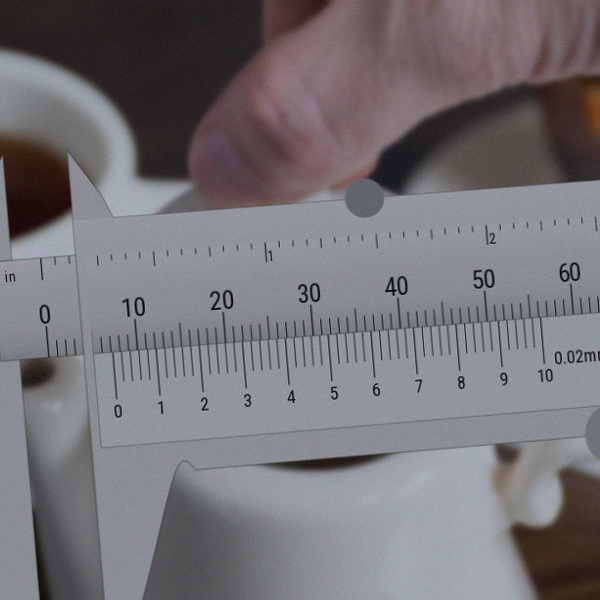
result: **7.2** mm
